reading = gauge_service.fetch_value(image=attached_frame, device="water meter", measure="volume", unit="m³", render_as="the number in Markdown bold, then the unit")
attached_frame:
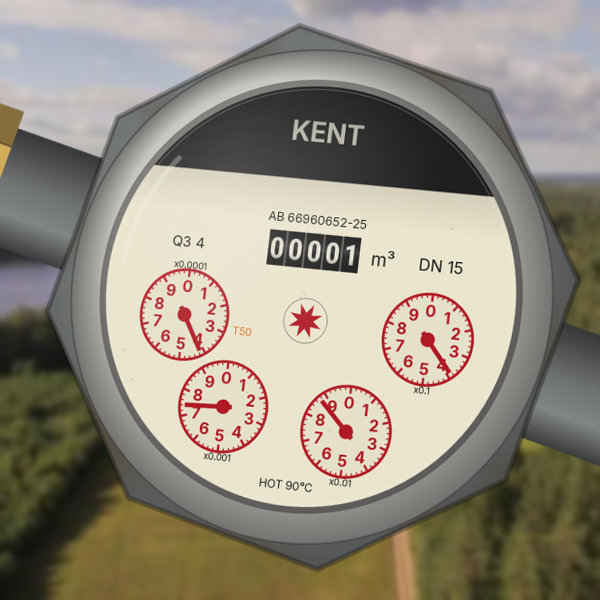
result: **1.3874** m³
